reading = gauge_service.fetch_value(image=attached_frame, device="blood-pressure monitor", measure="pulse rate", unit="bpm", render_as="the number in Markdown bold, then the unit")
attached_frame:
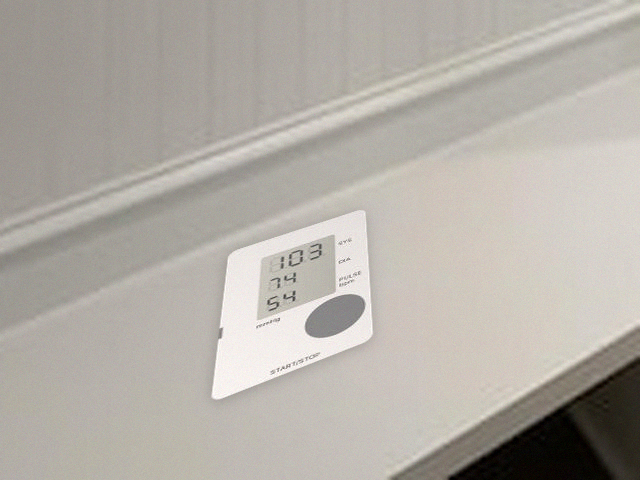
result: **54** bpm
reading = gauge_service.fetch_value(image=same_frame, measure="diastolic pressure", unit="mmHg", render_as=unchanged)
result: **74** mmHg
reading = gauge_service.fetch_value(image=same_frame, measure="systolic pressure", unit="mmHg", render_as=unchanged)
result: **103** mmHg
